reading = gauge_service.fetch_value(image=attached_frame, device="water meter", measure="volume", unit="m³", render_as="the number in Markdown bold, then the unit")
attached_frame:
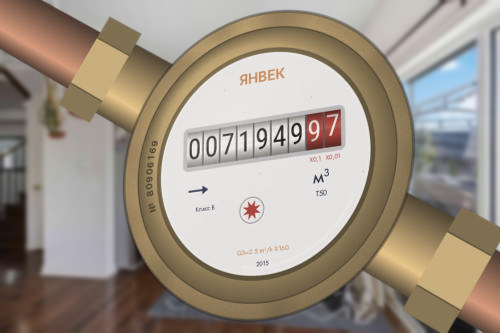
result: **71949.97** m³
